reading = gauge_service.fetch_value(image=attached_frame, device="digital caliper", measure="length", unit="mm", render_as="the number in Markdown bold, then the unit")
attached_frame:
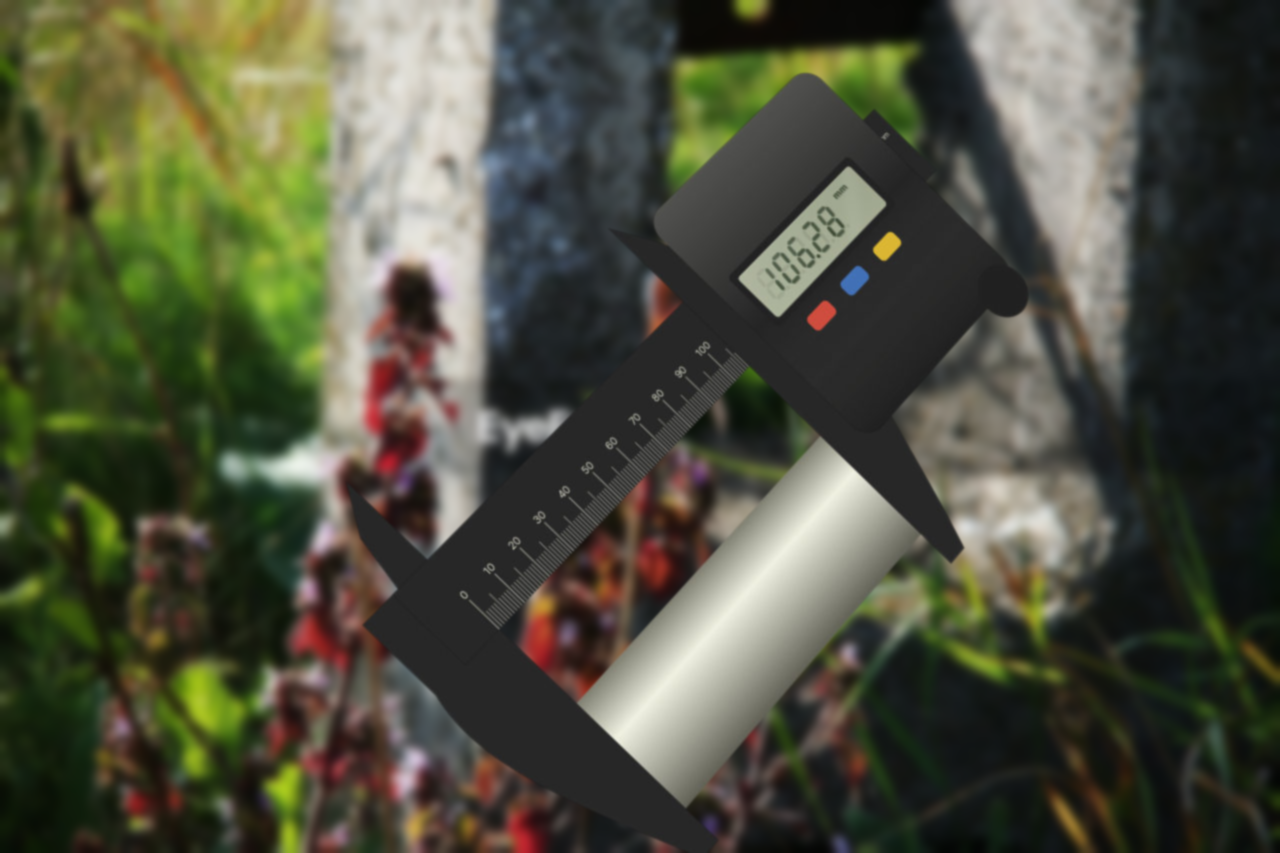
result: **106.28** mm
